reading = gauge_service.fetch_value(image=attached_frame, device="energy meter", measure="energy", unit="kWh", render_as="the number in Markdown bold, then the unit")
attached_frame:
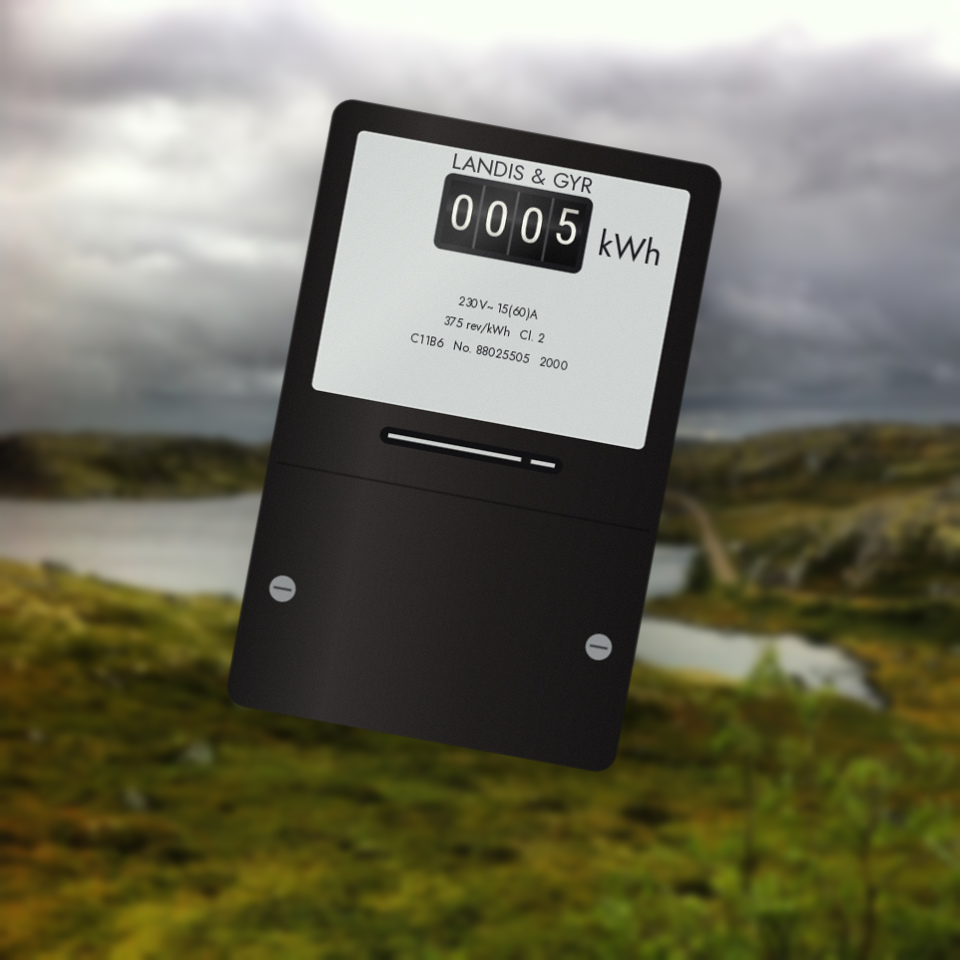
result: **5** kWh
